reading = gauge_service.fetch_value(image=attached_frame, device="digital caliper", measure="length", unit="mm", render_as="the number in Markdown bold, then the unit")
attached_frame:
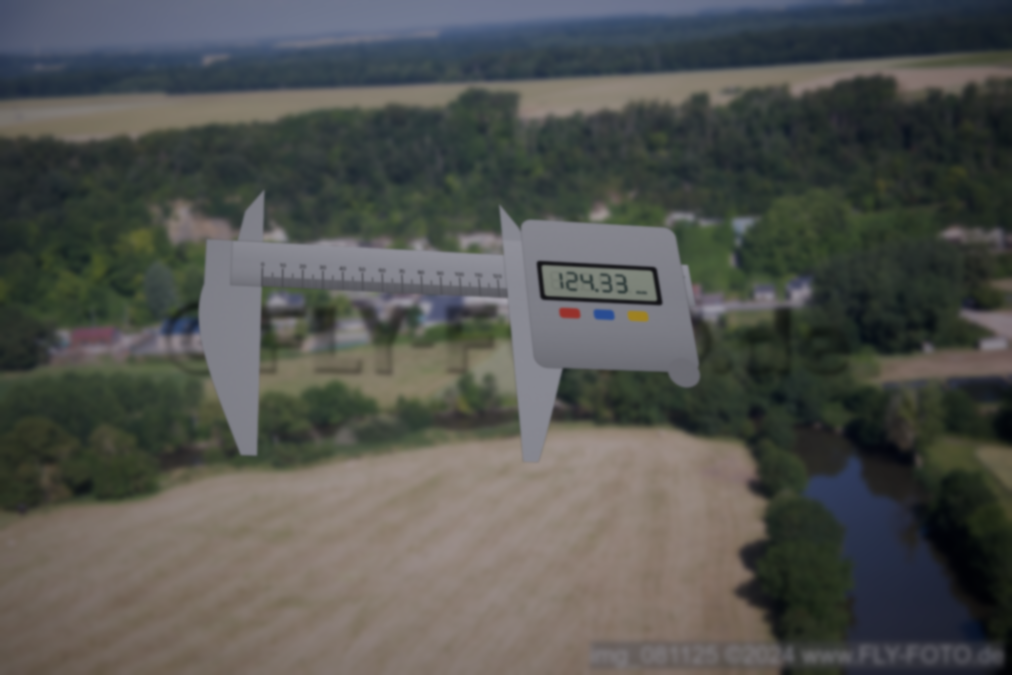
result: **124.33** mm
